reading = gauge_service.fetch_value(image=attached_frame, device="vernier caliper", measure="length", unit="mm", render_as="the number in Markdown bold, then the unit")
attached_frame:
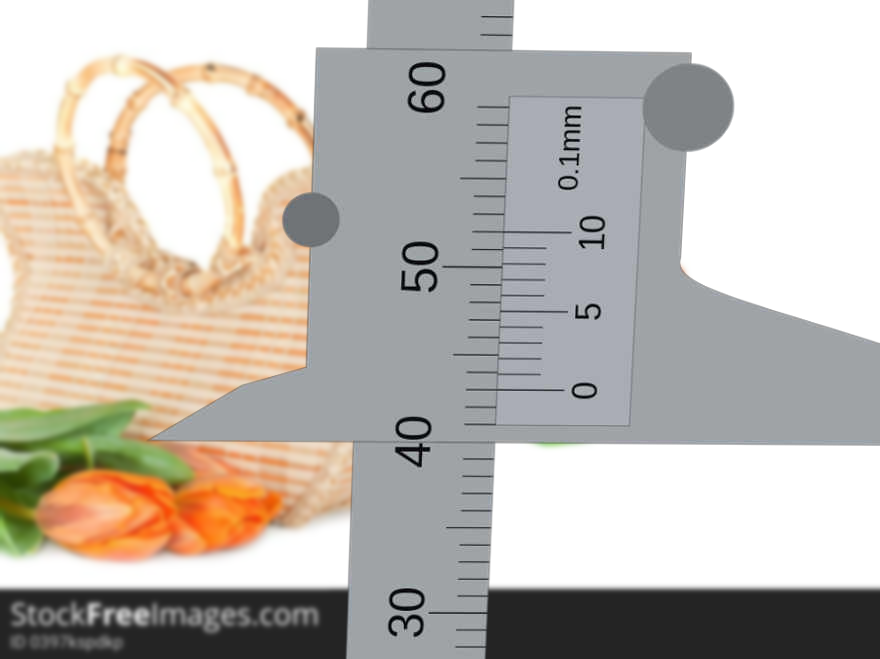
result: **43.0** mm
